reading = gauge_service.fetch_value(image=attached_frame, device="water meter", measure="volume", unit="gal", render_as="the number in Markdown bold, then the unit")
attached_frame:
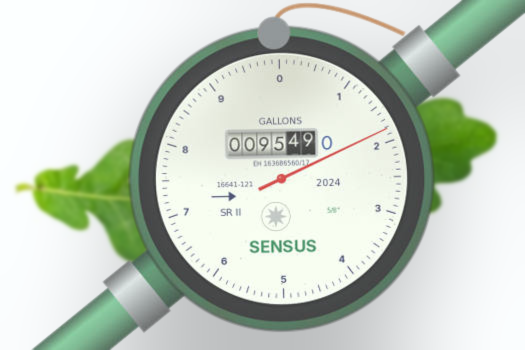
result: **95491.8** gal
